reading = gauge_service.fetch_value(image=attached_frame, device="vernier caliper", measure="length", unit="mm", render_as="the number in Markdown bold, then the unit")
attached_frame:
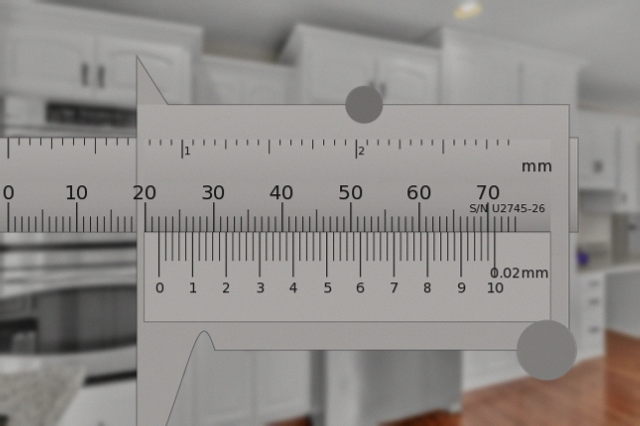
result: **22.0** mm
